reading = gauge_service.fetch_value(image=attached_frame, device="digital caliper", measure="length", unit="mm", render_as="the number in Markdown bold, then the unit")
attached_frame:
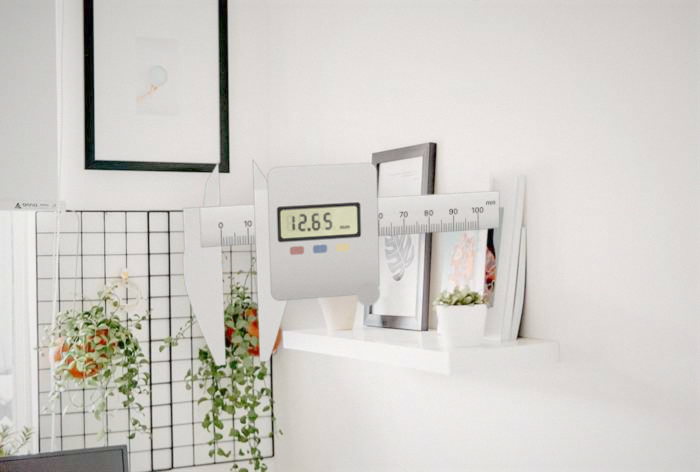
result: **12.65** mm
